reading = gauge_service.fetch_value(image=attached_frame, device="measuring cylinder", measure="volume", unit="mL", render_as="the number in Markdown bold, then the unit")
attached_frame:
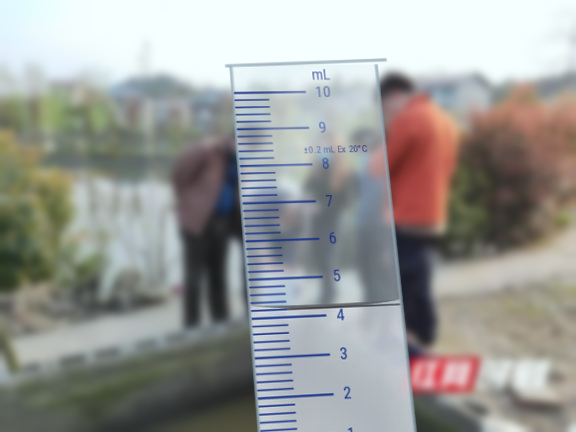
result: **4.2** mL
